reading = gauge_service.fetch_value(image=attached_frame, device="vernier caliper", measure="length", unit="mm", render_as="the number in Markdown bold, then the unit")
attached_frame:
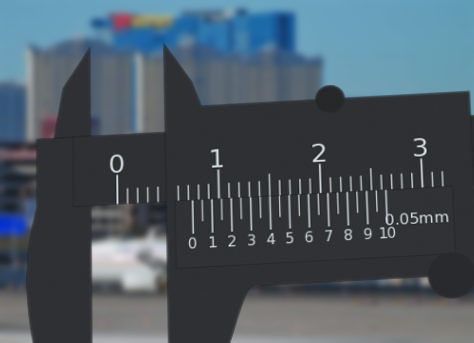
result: **7.4** mm
